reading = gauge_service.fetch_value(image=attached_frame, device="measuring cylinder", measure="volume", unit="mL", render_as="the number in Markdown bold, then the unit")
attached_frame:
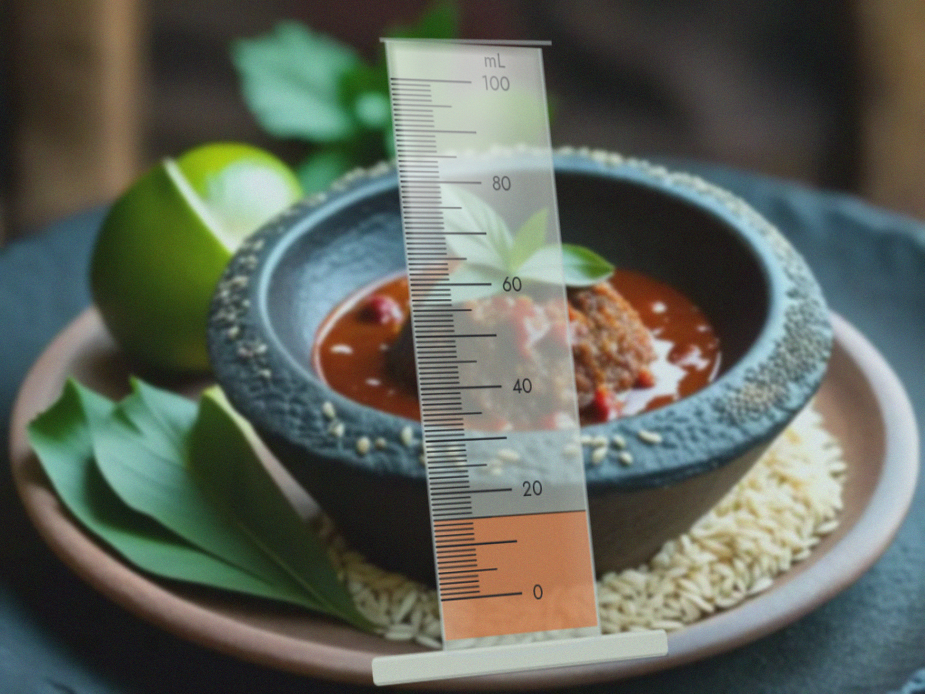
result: **15** mL
